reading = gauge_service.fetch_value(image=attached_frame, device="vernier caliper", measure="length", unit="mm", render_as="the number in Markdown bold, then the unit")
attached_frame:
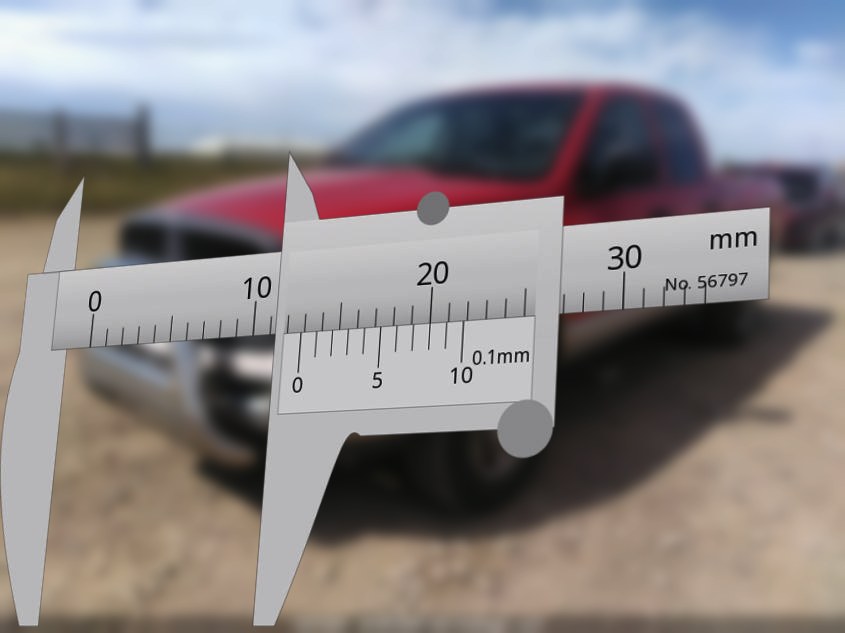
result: **12.8** mm
